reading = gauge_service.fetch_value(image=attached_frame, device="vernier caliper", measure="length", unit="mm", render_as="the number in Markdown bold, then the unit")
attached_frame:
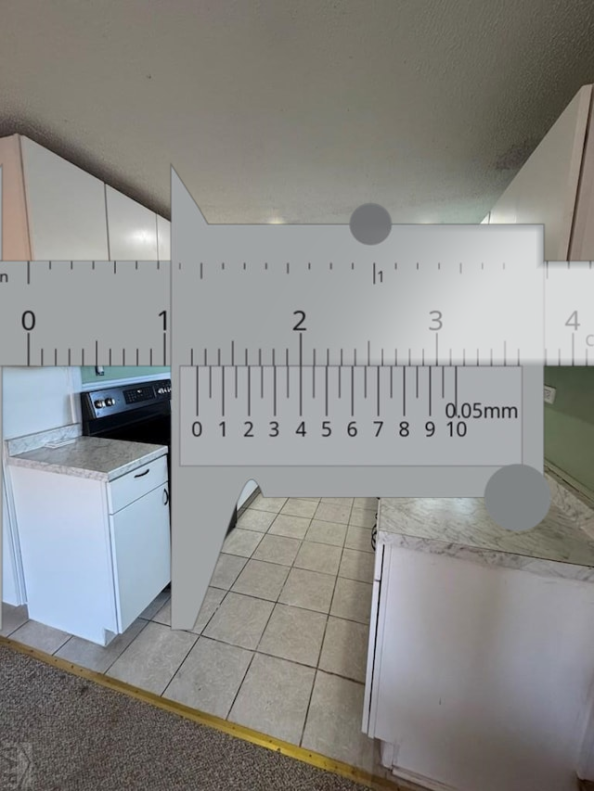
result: **12.4** mm
